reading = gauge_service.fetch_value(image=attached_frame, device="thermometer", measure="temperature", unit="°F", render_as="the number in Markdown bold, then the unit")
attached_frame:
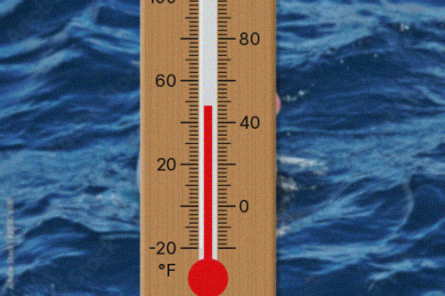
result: **48** °F
